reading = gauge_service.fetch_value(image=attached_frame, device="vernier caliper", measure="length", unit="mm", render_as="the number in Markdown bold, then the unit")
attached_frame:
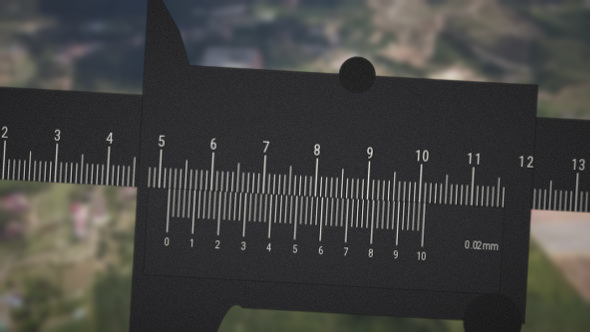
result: **52.0** mm
